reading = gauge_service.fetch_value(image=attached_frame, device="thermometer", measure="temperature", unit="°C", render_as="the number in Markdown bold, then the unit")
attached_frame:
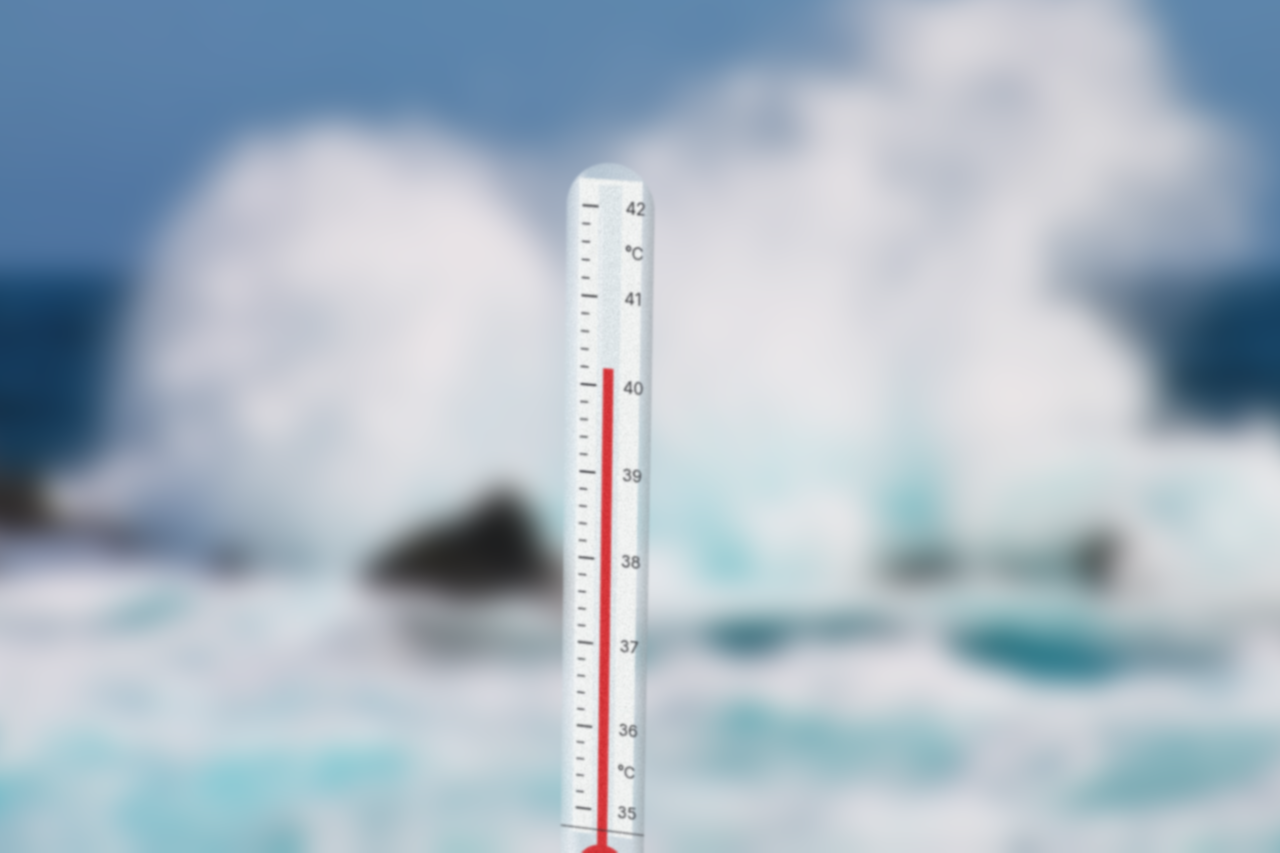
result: **40.2** °C
